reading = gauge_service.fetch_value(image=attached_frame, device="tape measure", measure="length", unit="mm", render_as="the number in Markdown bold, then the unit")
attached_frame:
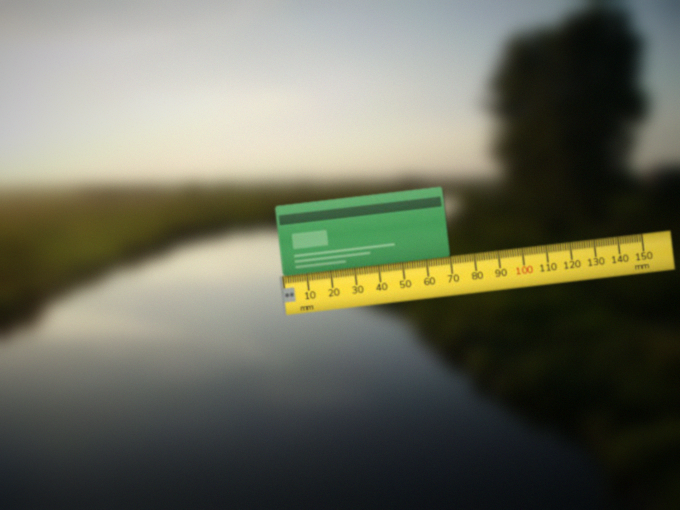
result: **70** mm
